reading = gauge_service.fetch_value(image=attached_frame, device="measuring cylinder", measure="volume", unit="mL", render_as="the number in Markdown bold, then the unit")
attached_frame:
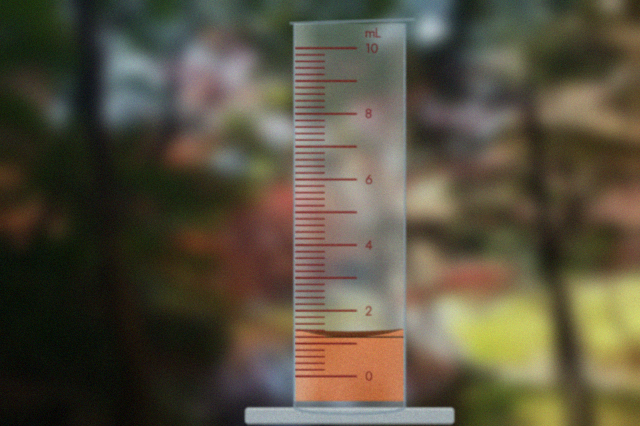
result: **1.2** mL
